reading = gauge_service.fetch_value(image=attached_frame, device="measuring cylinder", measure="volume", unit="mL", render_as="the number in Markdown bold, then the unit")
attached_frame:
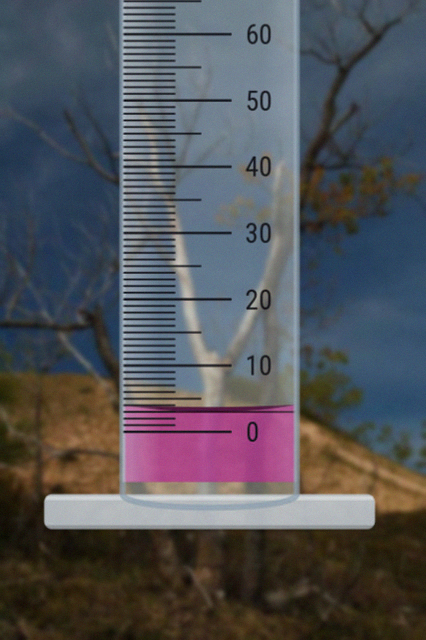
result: **3** mL
